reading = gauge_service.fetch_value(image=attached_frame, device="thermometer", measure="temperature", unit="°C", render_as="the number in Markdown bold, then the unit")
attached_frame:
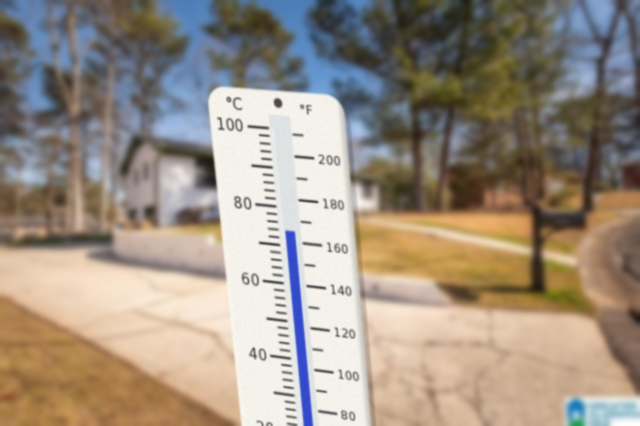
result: **74** °C
